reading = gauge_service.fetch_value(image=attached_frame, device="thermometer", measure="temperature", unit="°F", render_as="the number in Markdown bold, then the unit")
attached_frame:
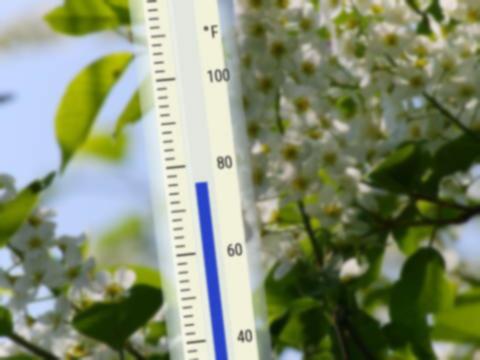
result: **76** °F
